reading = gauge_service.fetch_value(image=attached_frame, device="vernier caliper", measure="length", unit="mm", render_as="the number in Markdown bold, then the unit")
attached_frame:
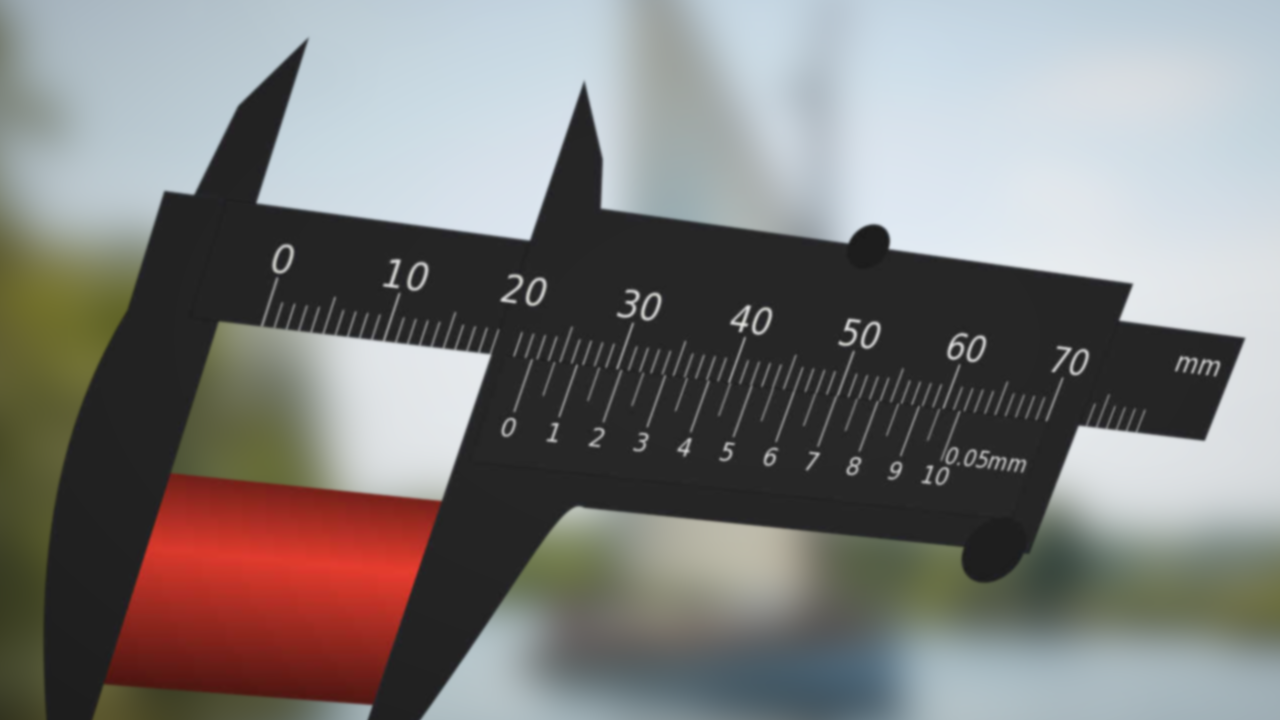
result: **22.6** mm
